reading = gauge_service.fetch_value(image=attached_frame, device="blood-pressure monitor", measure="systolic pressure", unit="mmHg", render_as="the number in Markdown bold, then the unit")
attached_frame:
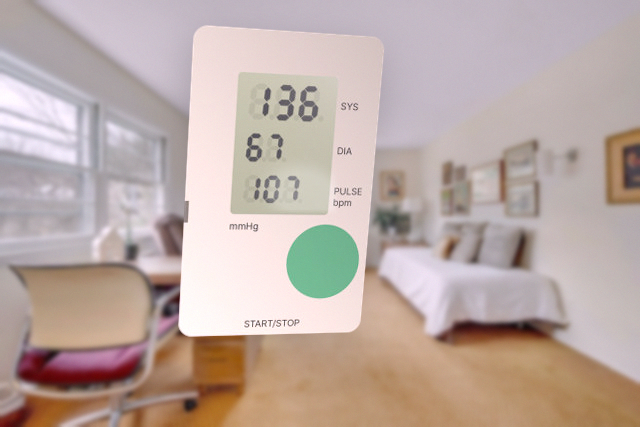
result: **136** mmHg
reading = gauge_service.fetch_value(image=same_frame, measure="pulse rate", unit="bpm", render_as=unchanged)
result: **107** bpm
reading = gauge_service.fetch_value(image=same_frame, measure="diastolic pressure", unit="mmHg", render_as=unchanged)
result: **67** mmHg
